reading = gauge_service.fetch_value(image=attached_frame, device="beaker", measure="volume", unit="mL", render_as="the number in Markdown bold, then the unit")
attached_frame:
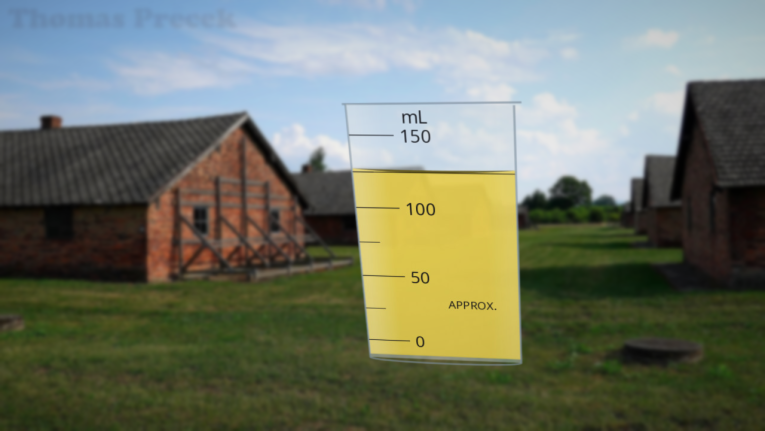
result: **125** mL
